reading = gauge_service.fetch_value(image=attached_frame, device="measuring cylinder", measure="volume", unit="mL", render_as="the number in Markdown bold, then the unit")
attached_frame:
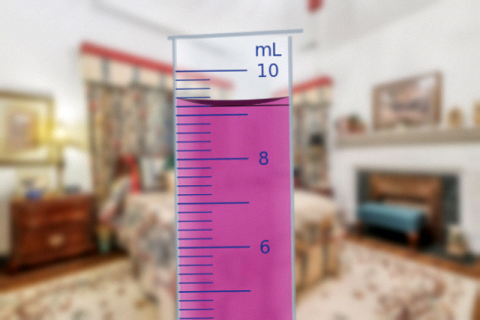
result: **9.2** mL
